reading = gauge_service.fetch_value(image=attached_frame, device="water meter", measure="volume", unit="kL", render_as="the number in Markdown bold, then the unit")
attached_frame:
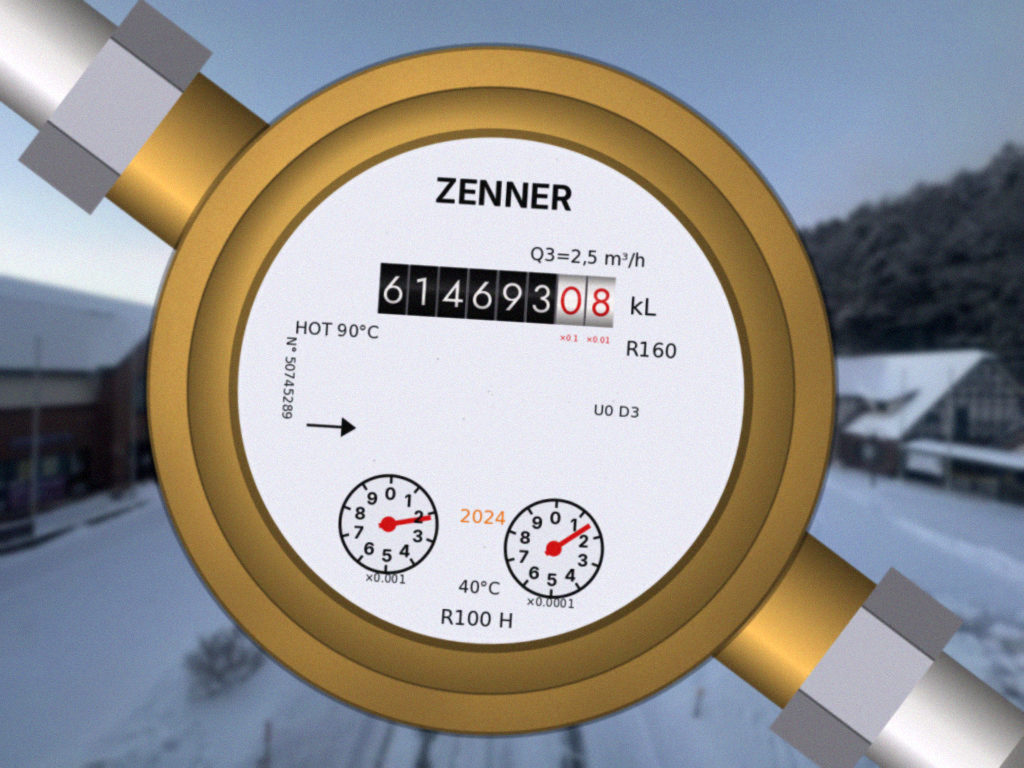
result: **614693.0821** kL
